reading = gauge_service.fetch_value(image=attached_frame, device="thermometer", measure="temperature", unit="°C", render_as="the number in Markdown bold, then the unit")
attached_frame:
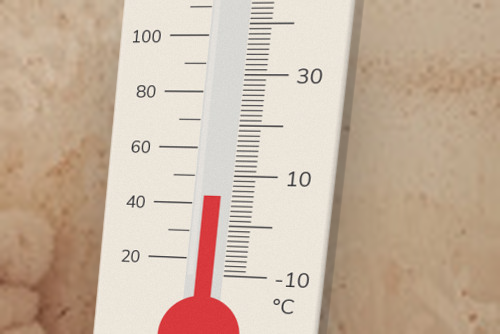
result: **6** °C
